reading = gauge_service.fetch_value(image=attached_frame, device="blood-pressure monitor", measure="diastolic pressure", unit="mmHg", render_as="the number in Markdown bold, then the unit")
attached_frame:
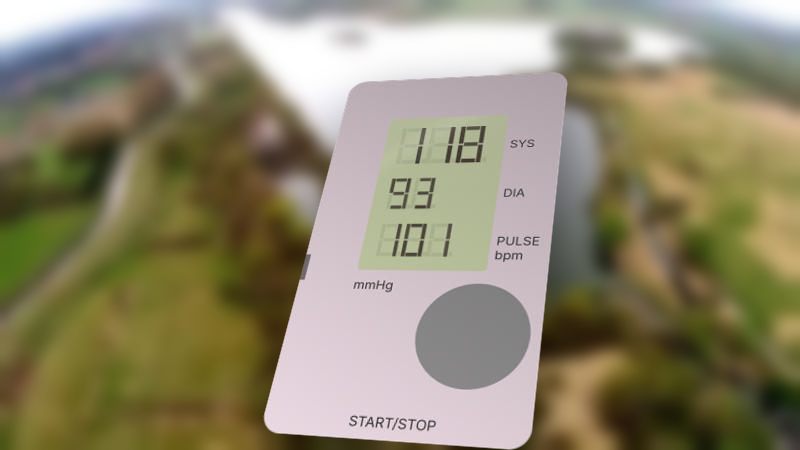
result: **93** mmHg
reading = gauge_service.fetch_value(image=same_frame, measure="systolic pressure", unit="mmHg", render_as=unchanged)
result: **118** mmHg
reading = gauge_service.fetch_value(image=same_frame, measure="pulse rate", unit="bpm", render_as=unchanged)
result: **101** bpm
